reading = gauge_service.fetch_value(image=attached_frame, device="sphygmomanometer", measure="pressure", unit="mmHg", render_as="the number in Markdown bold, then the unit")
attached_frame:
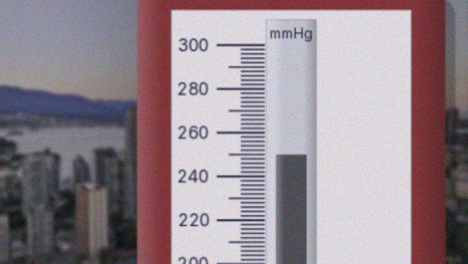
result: **250** mmHg
